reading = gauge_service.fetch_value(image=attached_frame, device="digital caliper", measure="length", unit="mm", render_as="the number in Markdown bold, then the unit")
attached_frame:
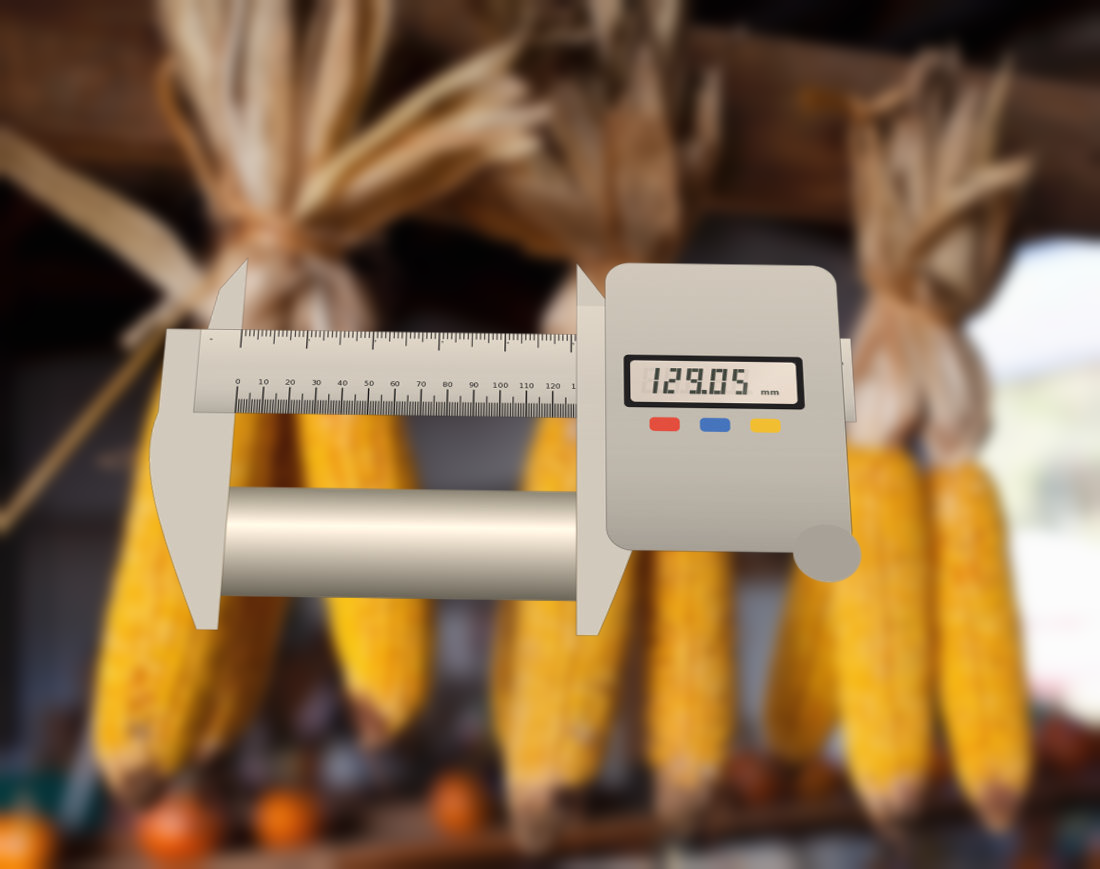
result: **129.05** mm
